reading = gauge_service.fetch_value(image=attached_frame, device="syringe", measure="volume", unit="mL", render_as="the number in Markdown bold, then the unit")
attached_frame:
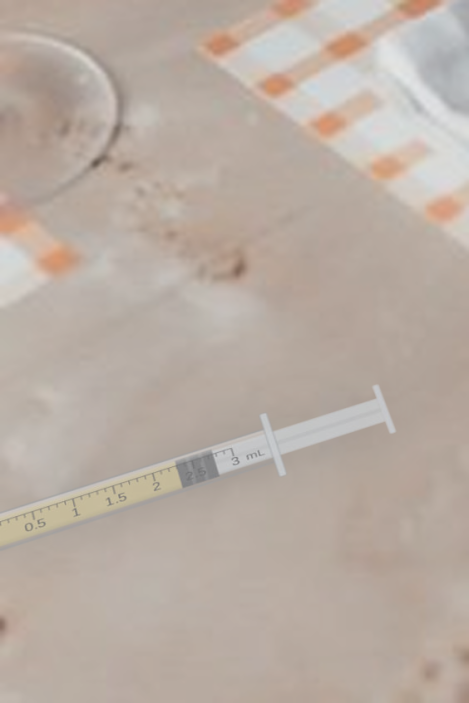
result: **2.3** mL
